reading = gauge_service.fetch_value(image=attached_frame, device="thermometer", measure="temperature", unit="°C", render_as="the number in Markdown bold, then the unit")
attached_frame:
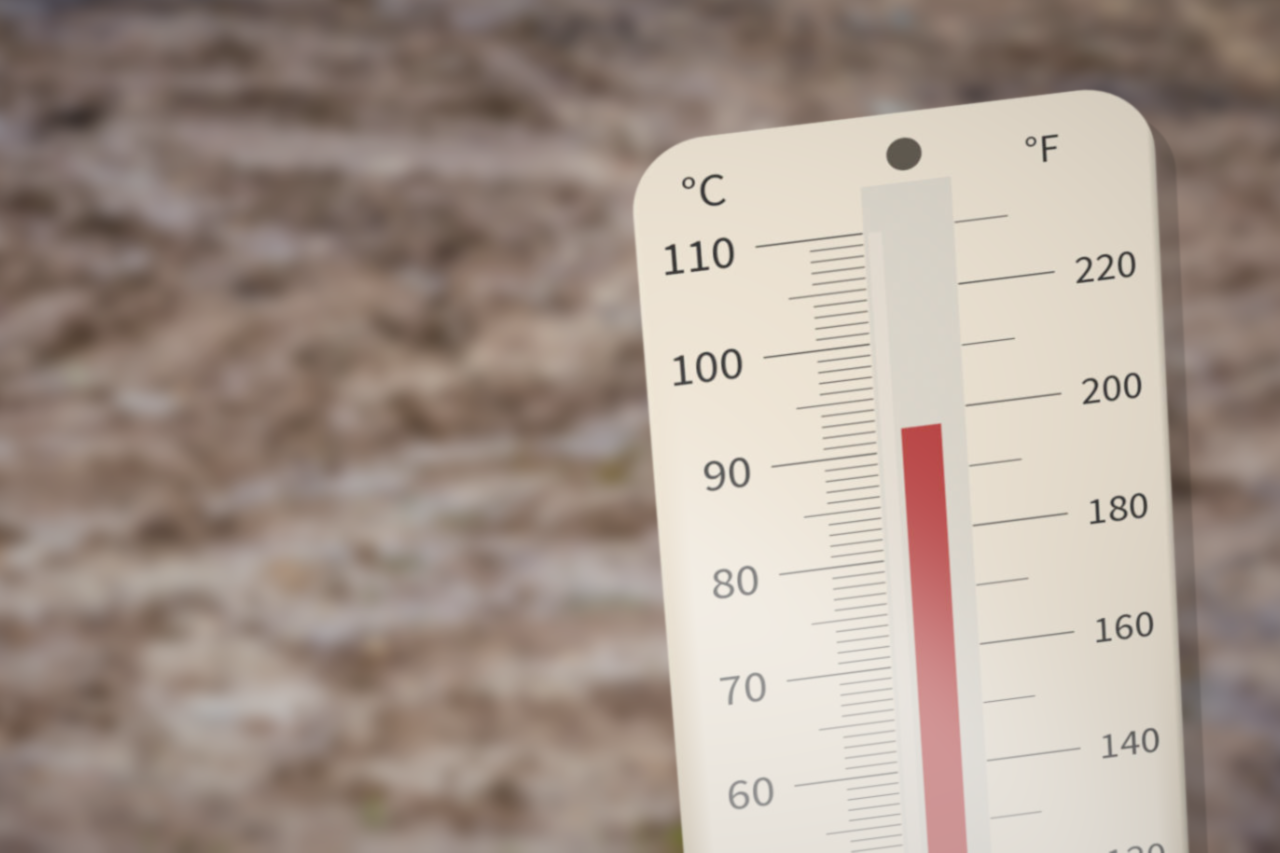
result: **92** °C
